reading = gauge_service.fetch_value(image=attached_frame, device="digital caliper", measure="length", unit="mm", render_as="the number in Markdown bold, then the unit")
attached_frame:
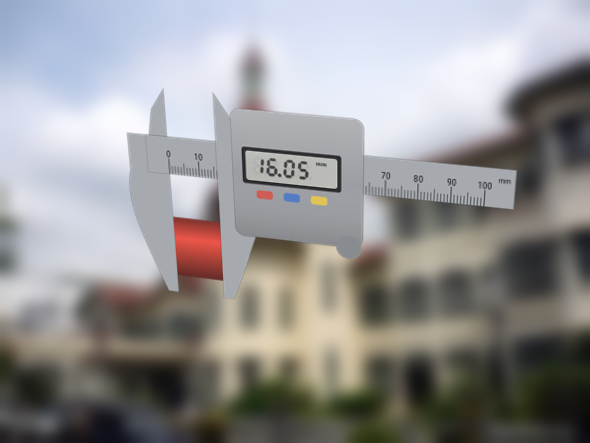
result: **16.05** mm
